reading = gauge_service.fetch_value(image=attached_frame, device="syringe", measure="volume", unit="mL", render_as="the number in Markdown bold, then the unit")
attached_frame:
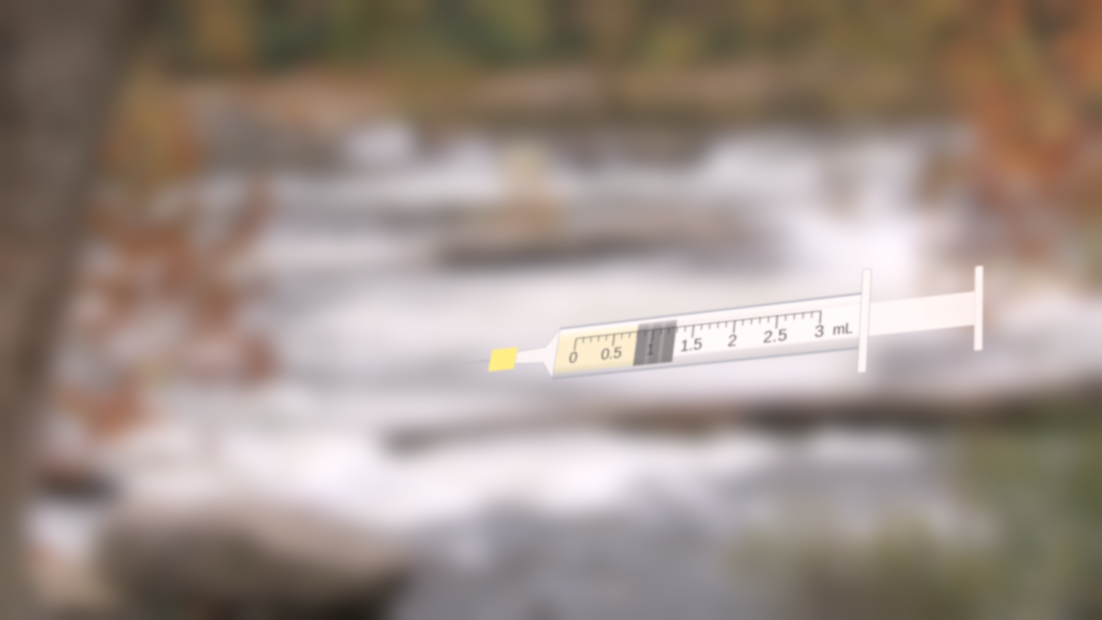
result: **0.8** mL
